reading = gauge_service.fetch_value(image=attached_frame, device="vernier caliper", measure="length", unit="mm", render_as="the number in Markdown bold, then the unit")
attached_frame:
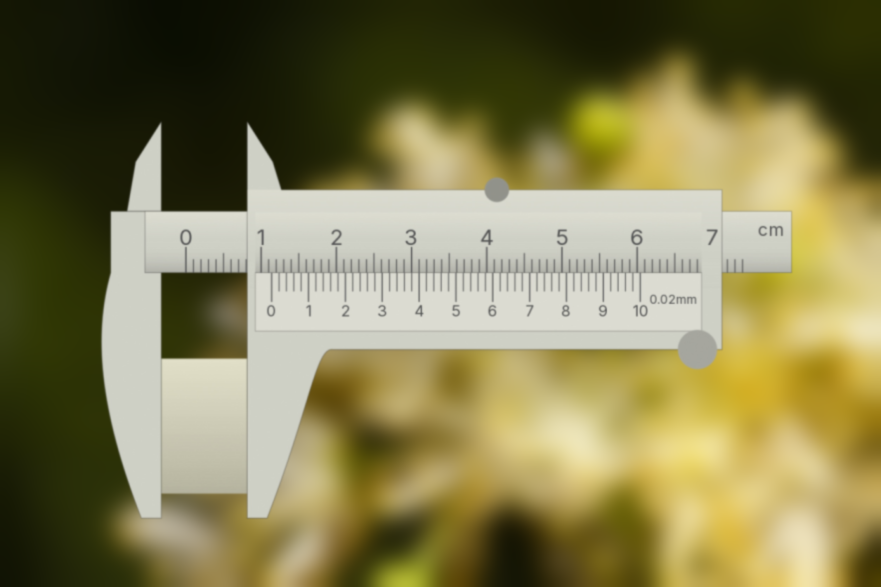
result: **11.4** mm
